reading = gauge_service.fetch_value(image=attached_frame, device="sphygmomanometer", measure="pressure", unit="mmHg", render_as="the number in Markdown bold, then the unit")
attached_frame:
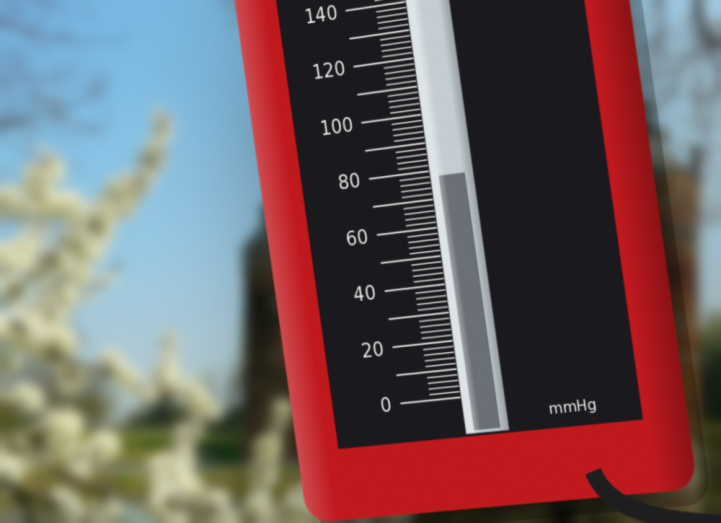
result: **78** mmHg
